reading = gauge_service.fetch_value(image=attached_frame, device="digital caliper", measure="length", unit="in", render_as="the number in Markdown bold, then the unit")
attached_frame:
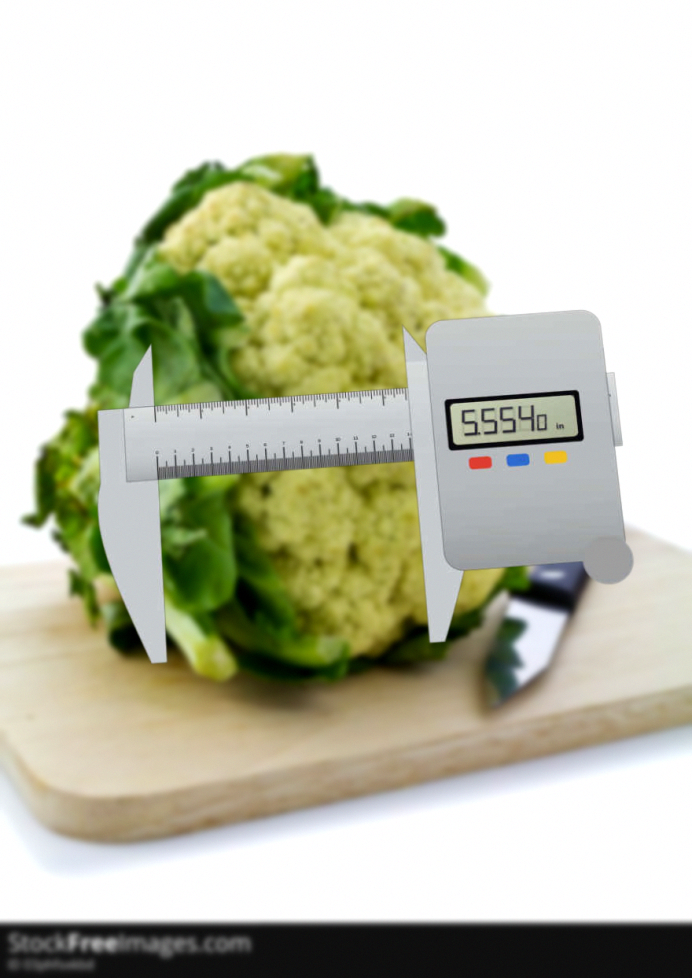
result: **5.5540** in
